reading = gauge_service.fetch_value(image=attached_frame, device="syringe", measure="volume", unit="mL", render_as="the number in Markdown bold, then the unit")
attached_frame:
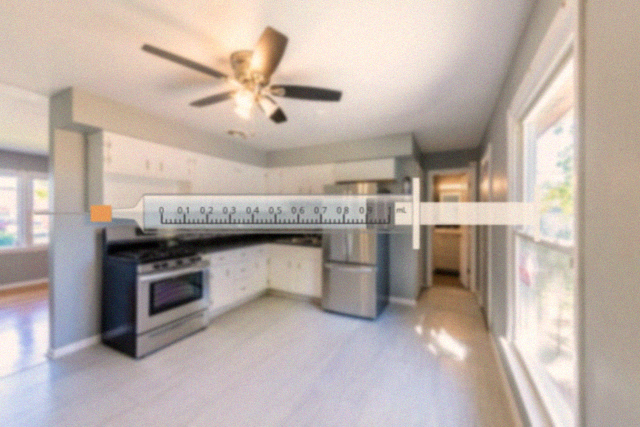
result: **0.9** mL
